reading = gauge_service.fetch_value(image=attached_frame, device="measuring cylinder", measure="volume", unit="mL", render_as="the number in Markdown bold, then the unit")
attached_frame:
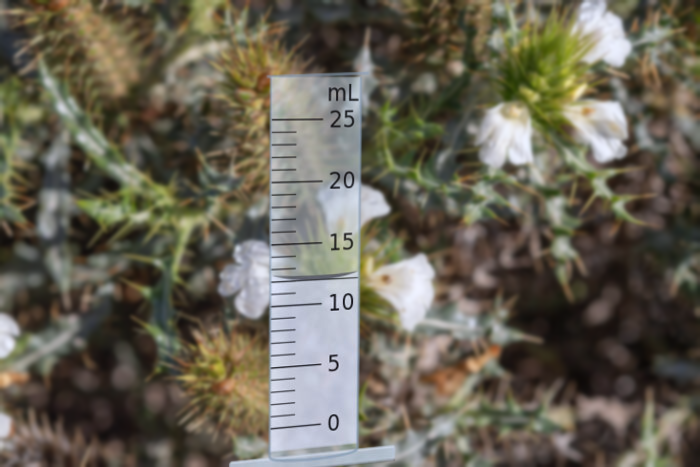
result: **12** mL
